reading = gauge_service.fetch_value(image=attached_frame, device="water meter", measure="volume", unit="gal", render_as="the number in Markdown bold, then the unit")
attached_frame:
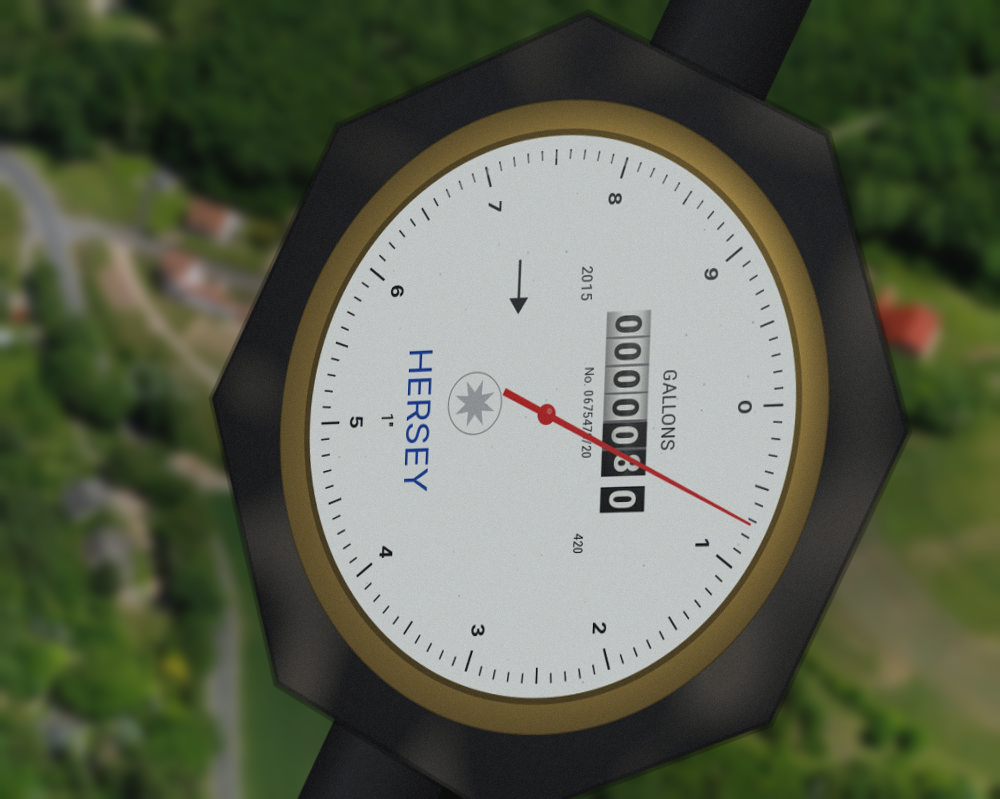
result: **80.7** gal
